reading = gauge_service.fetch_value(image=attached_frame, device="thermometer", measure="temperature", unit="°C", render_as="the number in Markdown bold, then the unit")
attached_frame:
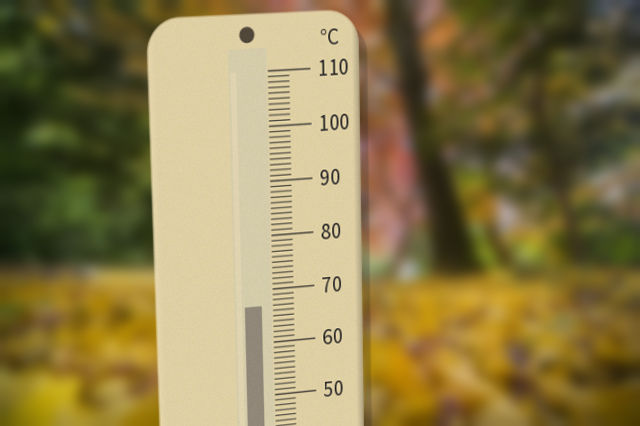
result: **67** °C
